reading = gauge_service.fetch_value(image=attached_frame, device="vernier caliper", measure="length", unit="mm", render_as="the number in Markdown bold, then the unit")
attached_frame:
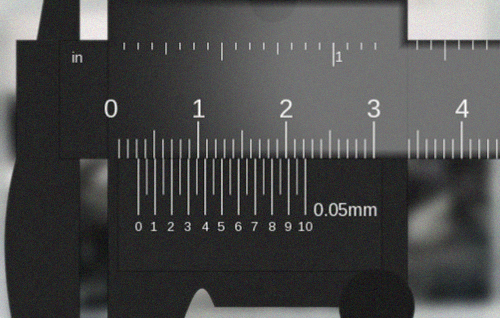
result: **3.2** mm
